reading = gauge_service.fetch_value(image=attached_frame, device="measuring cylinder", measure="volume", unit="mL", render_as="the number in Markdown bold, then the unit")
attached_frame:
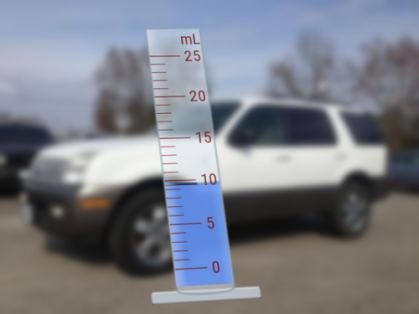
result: **9.5** mL
